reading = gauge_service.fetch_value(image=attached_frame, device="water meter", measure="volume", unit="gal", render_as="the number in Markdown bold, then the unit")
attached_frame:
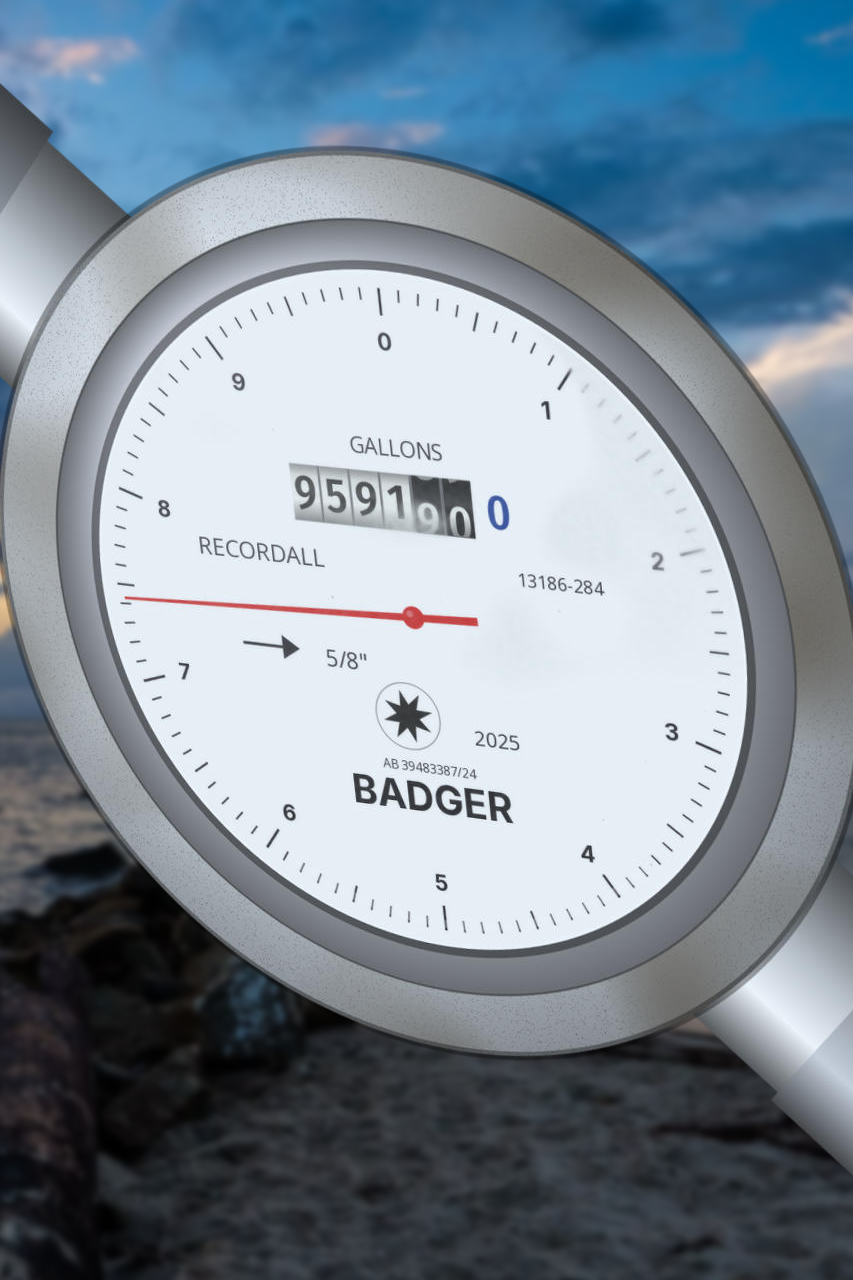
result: **9591897.4** gal
